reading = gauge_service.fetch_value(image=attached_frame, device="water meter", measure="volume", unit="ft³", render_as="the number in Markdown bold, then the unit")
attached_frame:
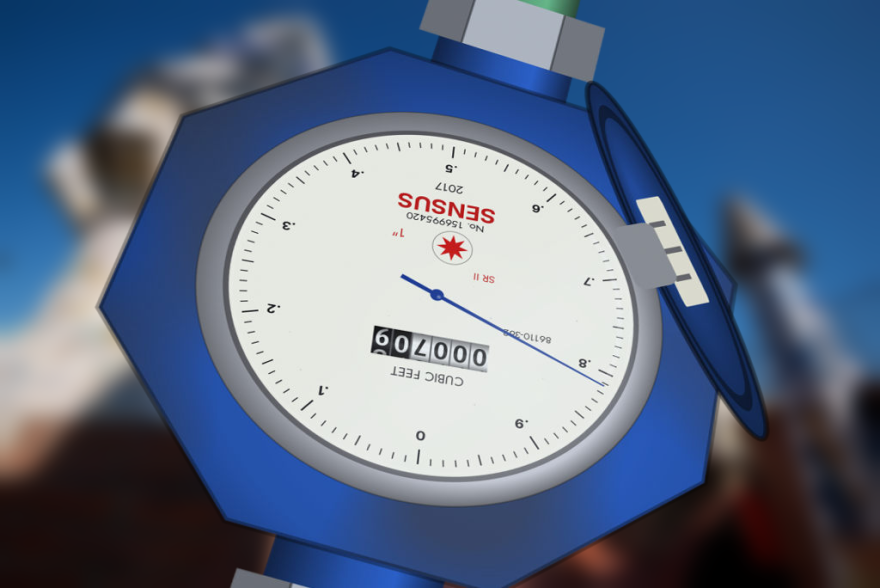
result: **708.81** ft³
